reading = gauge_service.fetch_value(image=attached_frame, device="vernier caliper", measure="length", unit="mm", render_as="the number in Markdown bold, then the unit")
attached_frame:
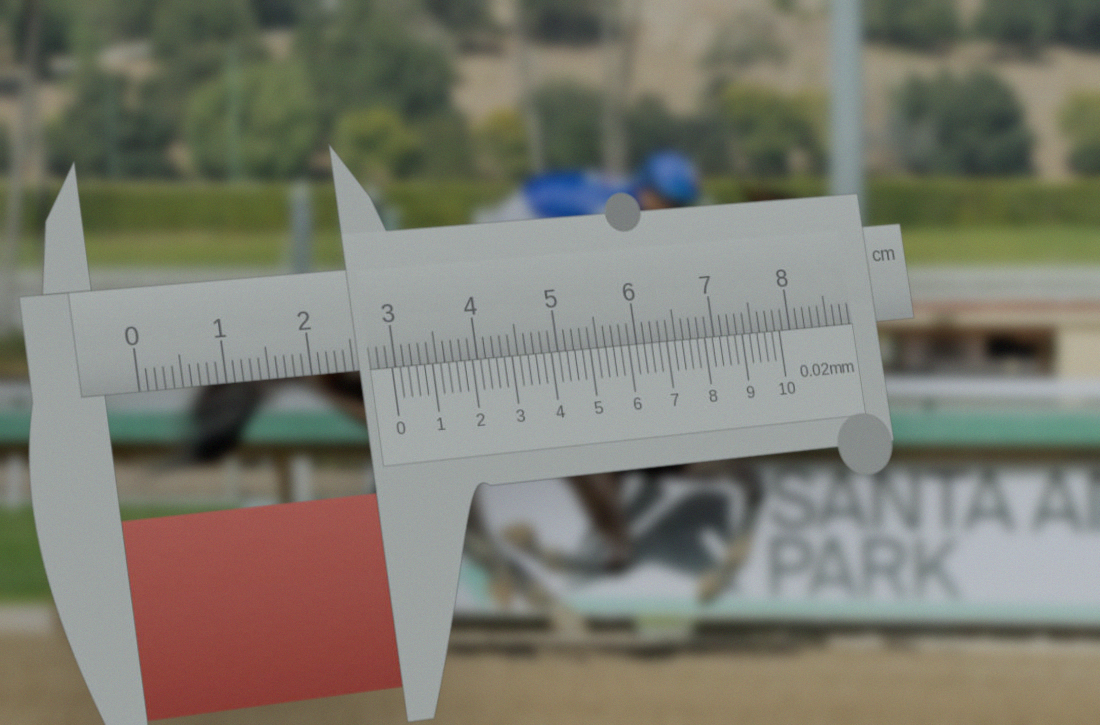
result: **29.6** mm
